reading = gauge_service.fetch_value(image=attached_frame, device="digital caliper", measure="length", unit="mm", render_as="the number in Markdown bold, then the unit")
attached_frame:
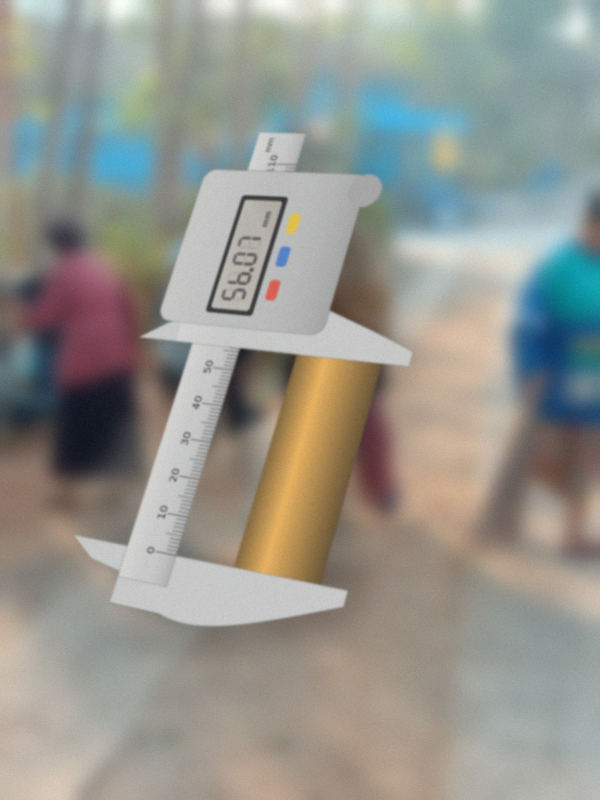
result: **56.07** mm
